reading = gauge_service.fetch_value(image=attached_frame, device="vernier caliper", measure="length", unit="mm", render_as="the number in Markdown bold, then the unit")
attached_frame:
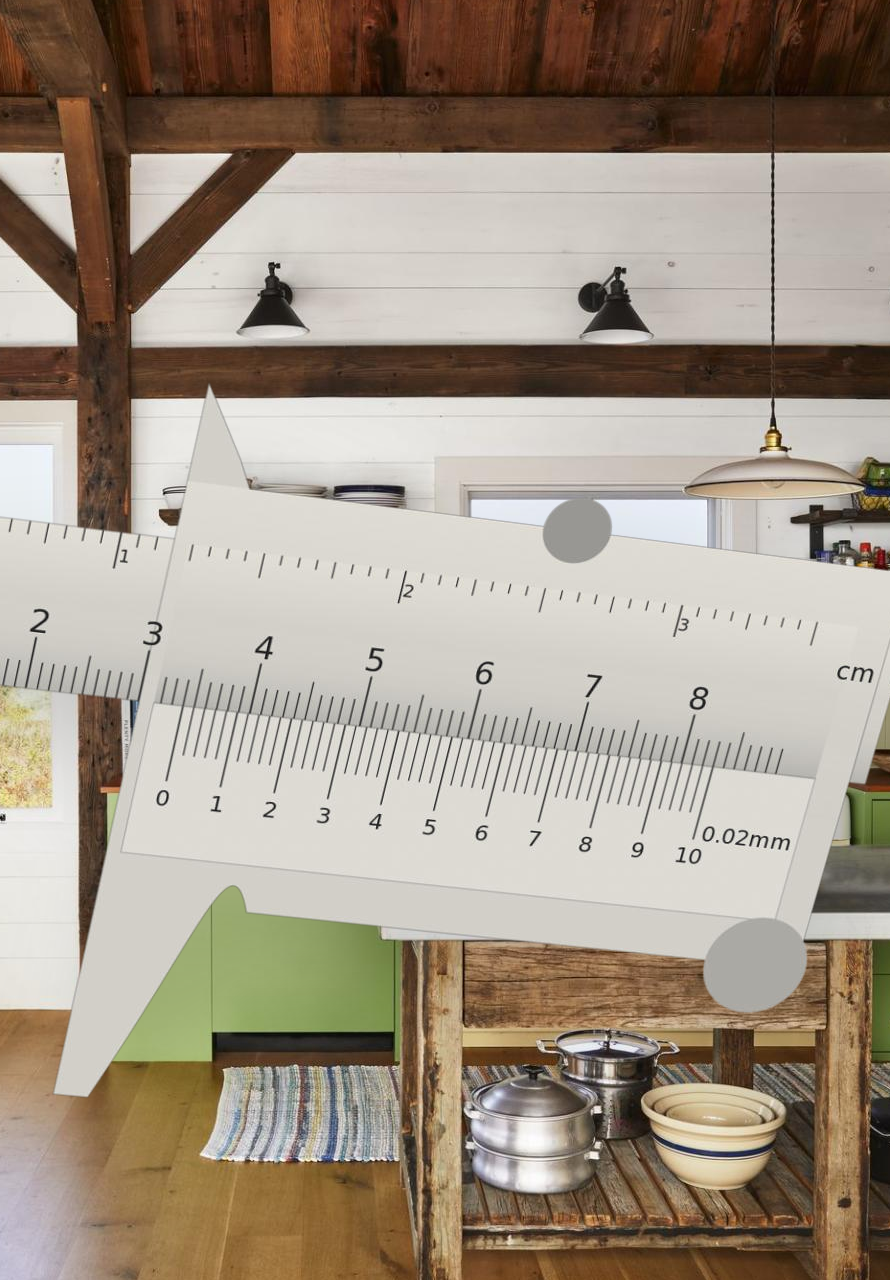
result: **34.0** mm
